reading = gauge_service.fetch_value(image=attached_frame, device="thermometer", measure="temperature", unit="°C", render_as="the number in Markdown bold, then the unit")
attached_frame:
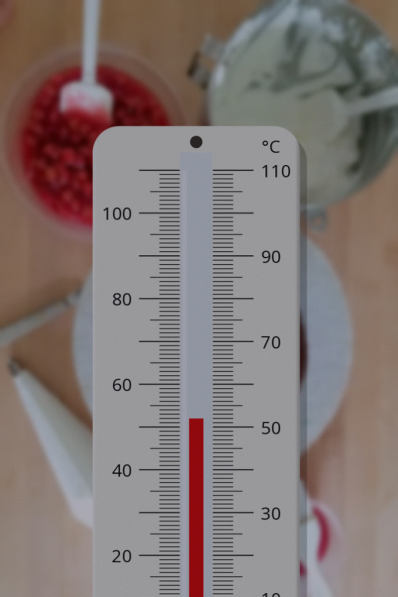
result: **52** °C
